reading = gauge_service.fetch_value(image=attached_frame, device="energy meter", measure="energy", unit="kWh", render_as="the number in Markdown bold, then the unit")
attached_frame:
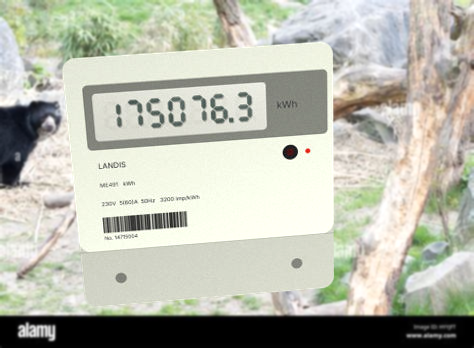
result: **175076.3** kWh
